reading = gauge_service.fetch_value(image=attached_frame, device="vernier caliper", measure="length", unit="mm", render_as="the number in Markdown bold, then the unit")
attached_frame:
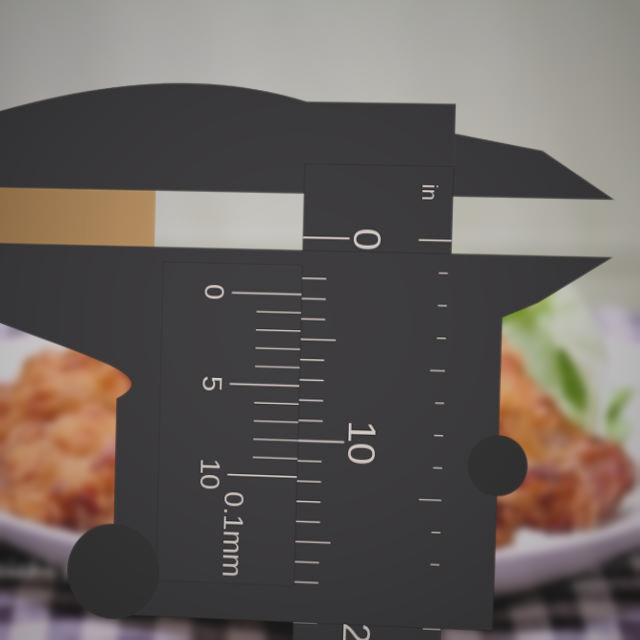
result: **2.8** mm
